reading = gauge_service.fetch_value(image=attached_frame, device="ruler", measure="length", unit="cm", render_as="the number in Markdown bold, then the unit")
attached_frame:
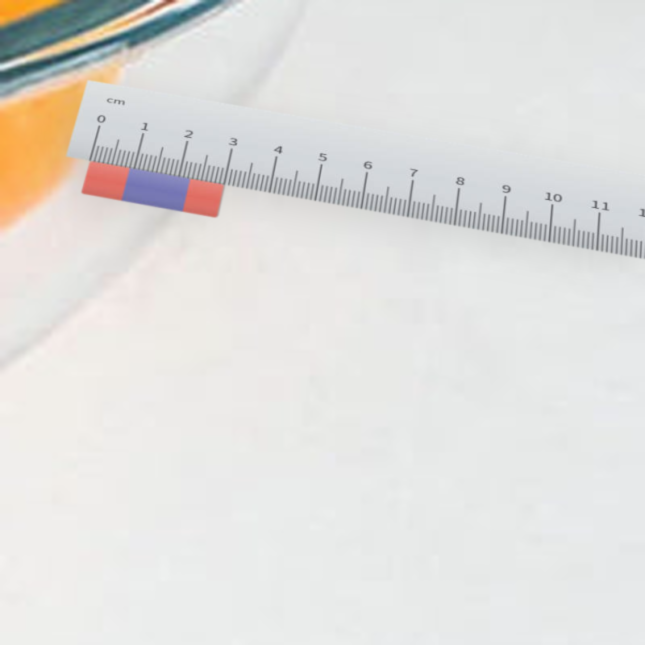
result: **3** cm
